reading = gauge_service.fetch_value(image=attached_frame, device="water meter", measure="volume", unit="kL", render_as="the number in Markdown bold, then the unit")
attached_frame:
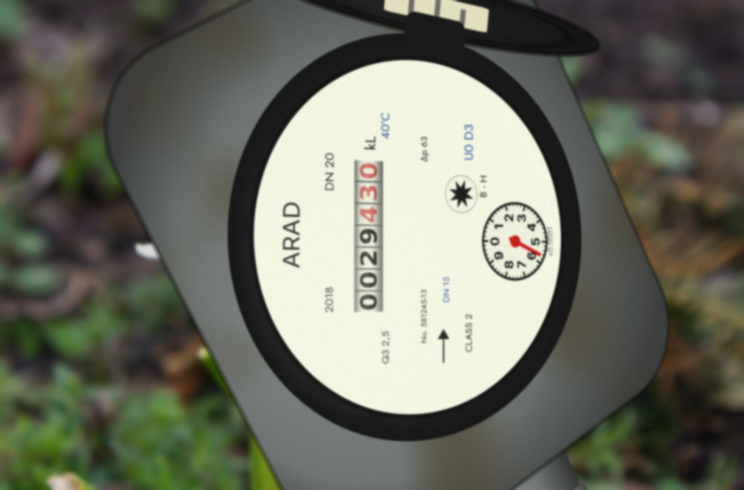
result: **29.4305** kL
